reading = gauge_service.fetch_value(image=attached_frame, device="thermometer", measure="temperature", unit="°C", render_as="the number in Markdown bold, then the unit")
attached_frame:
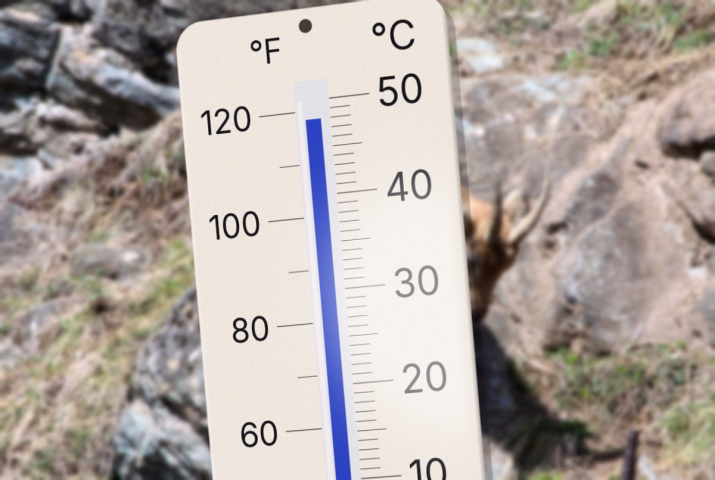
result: **48** °C
